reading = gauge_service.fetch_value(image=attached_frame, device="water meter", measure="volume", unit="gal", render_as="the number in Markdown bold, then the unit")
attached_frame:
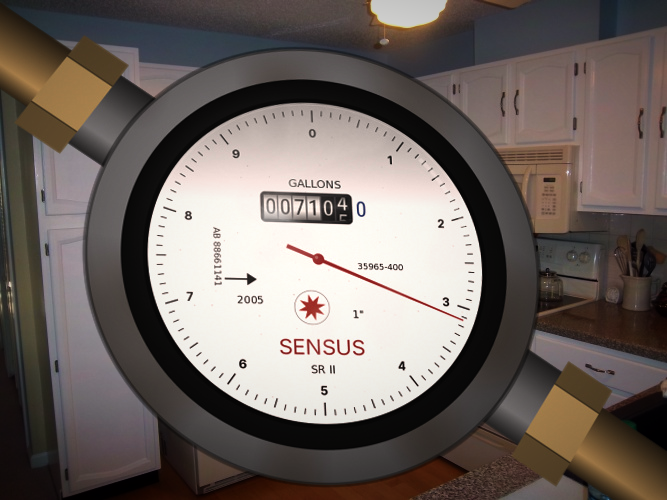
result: **71043.1** gal
